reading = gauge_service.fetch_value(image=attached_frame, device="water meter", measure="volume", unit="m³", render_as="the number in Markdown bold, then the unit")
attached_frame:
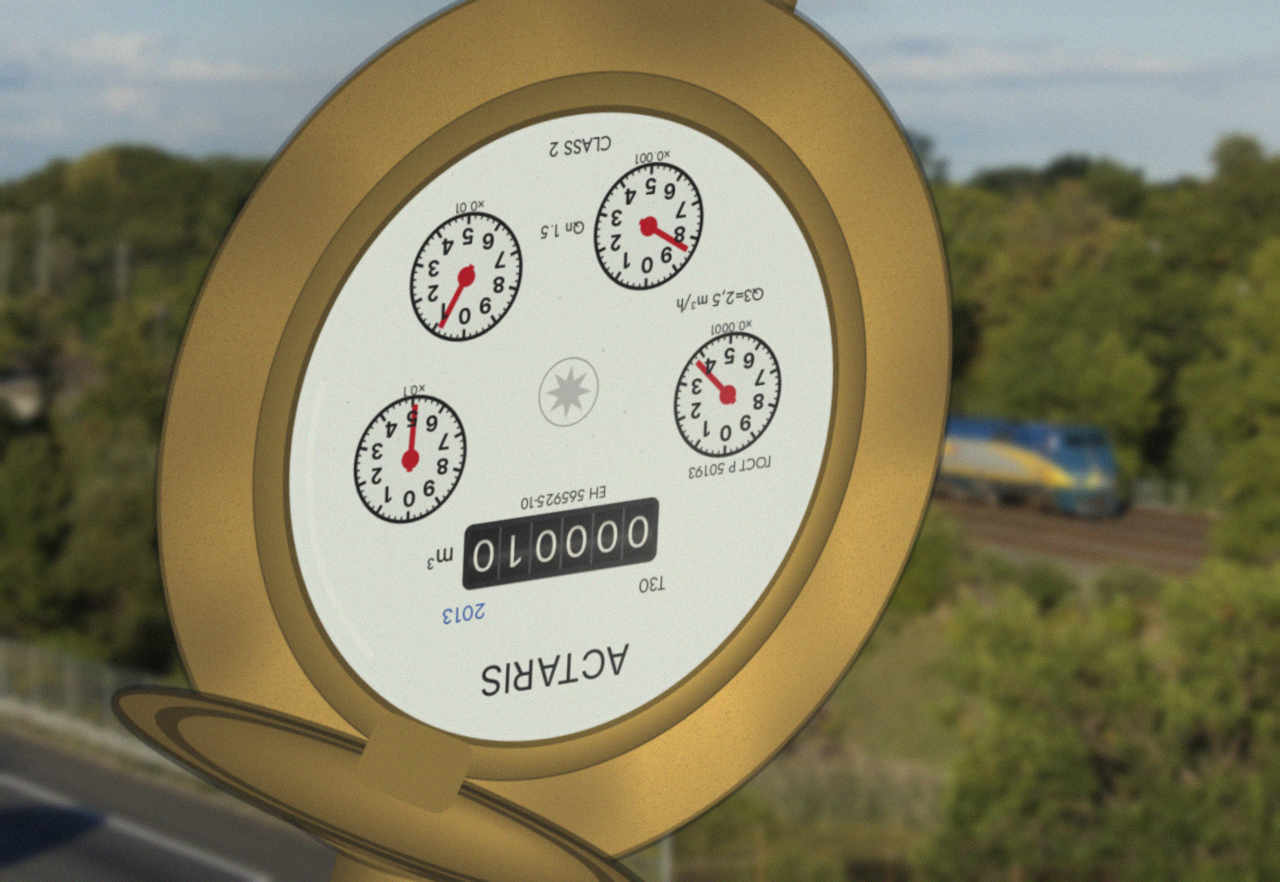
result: **10.5083** m³
